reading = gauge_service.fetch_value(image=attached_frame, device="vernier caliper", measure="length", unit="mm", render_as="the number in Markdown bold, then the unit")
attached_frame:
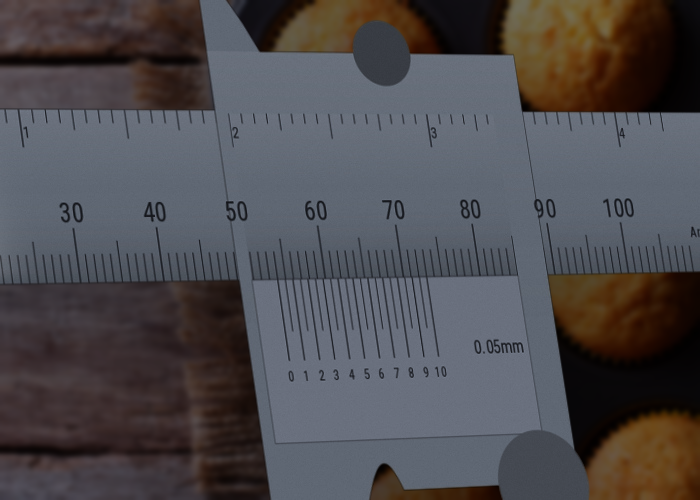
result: **54.0** mm
